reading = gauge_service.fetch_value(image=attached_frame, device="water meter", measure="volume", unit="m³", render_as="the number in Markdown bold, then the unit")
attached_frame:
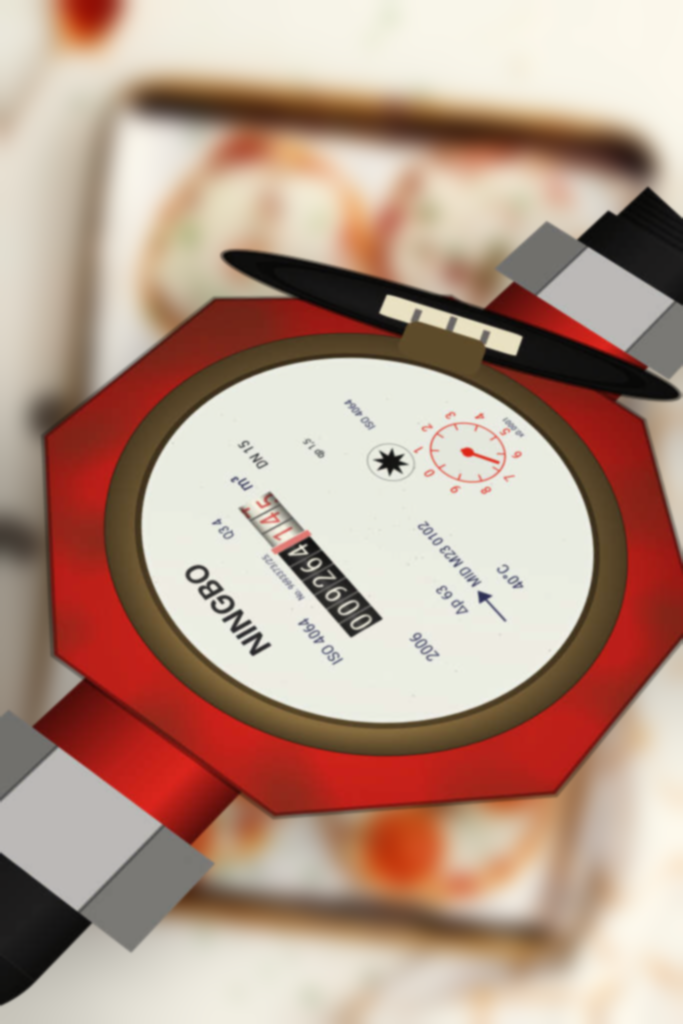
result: **9264.1446** m³
